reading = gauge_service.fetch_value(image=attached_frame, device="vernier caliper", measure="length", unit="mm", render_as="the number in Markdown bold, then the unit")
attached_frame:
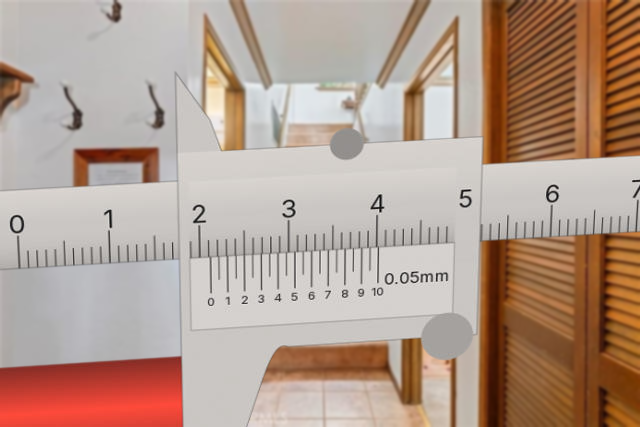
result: **21.2** mm
